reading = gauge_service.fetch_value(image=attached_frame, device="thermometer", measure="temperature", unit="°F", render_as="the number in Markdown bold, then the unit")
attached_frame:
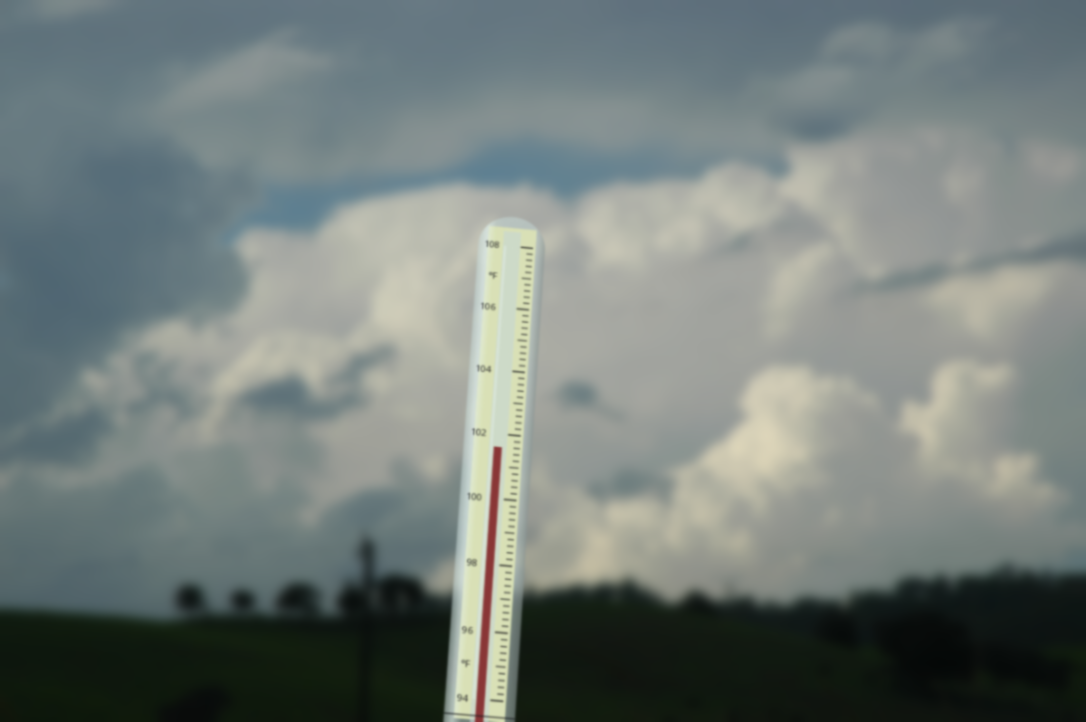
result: **101.6** °F
